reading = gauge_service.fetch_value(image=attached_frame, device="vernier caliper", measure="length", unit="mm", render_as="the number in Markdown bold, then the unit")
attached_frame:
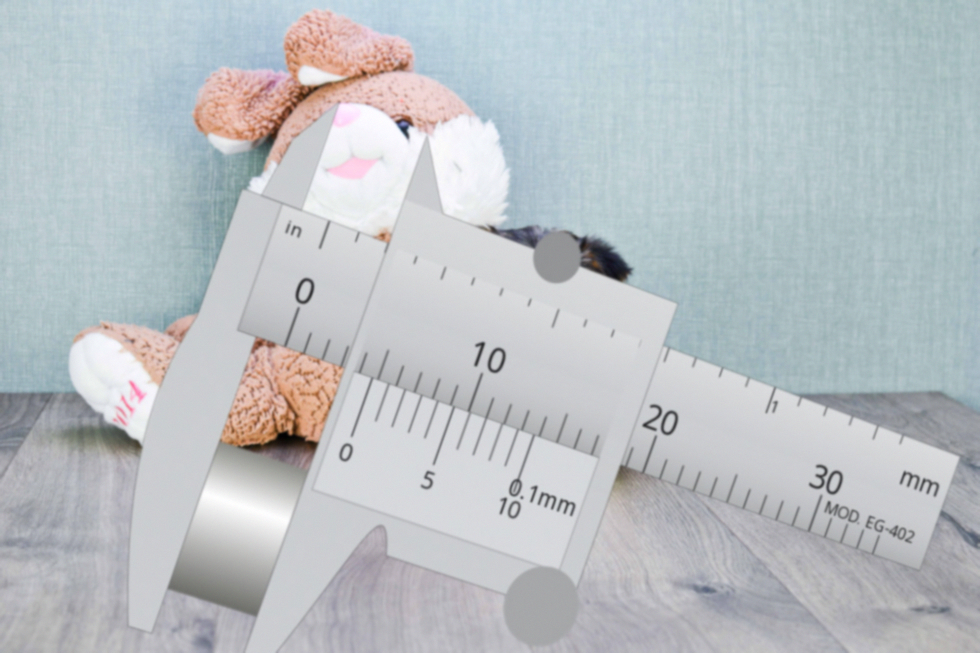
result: **4.7** mm
